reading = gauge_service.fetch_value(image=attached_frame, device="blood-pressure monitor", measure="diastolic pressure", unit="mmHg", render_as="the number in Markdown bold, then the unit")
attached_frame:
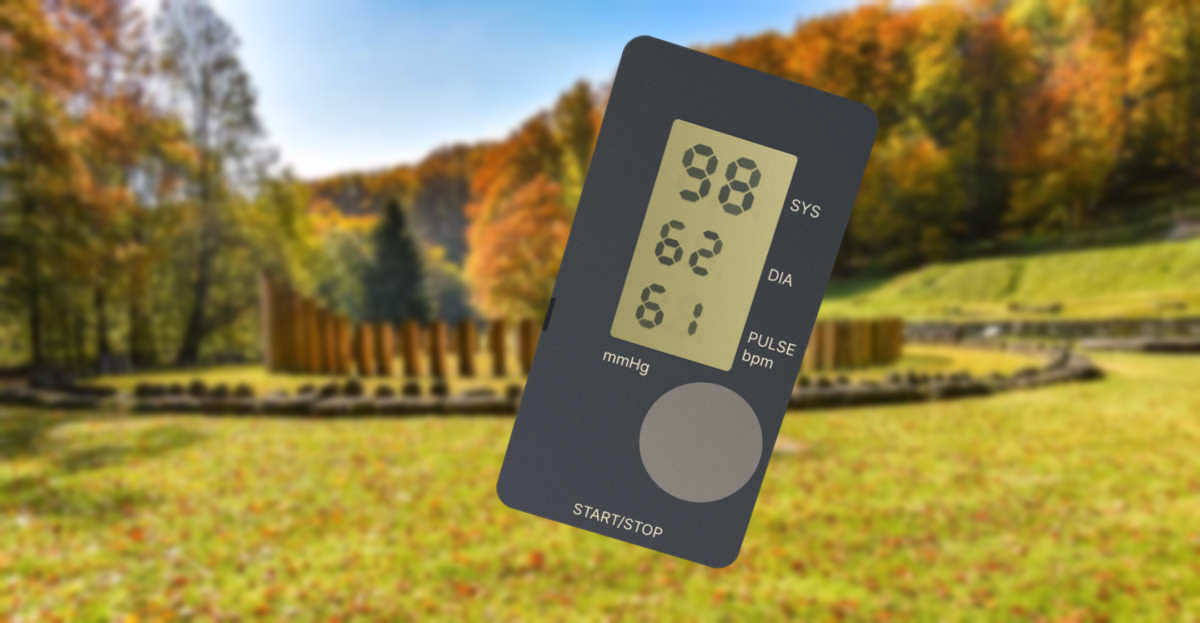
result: **62** mmHg
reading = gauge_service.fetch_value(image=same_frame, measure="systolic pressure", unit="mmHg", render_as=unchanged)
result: **98** mmHg
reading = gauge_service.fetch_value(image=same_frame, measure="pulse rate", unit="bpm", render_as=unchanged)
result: **61** bpm
